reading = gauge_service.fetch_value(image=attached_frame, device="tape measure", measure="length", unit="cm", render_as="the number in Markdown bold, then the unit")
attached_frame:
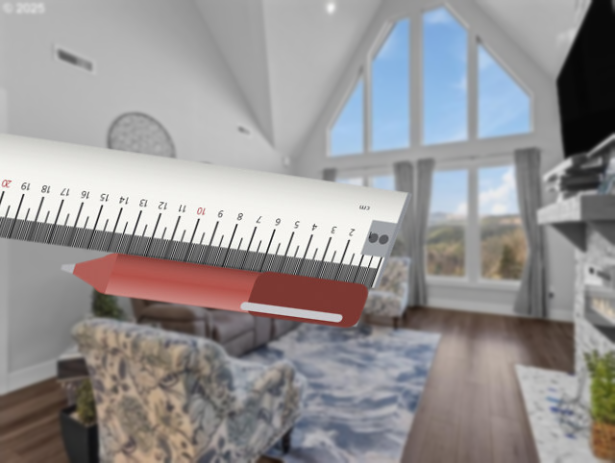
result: **16** cm
